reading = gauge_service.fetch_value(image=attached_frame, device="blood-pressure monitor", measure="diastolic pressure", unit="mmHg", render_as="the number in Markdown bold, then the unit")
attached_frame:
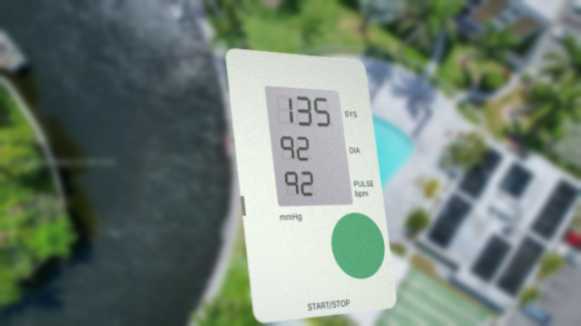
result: **92** mmHg
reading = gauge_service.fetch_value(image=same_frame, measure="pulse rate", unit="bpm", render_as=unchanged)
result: **92** bpm
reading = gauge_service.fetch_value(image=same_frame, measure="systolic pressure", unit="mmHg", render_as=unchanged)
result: **135** mmHg
